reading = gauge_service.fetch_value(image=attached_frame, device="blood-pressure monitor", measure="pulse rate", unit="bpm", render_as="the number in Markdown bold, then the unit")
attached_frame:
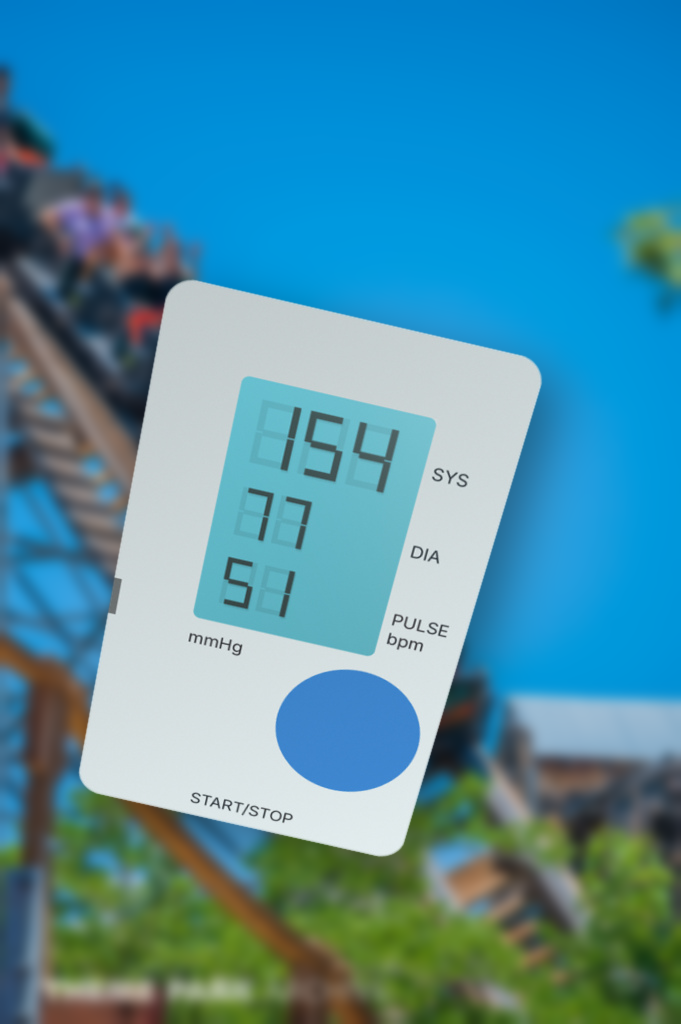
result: **51** bpm
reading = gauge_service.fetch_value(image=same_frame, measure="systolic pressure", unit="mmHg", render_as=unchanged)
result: **154** mmHg
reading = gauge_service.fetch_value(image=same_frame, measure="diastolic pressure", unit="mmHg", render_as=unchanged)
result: **77** mmHg
